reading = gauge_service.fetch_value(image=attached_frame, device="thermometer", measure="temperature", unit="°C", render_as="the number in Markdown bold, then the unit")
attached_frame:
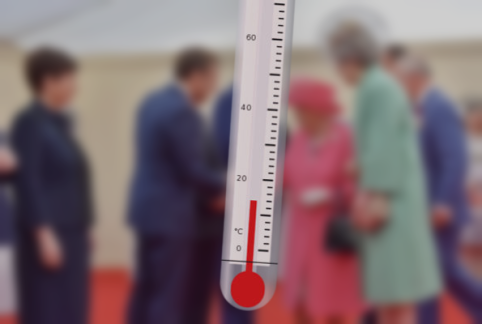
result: **14** °C
